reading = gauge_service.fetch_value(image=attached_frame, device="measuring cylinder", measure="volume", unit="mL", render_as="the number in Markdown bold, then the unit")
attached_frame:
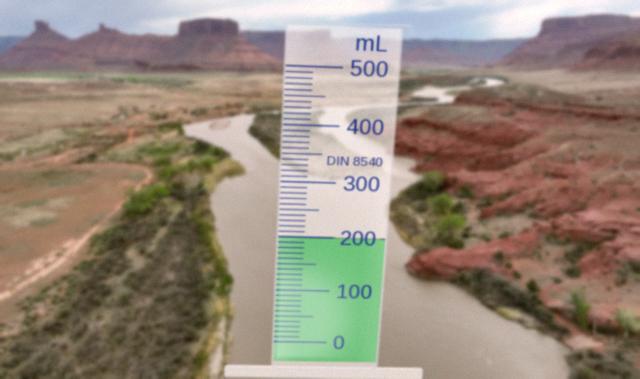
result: **200** mL
